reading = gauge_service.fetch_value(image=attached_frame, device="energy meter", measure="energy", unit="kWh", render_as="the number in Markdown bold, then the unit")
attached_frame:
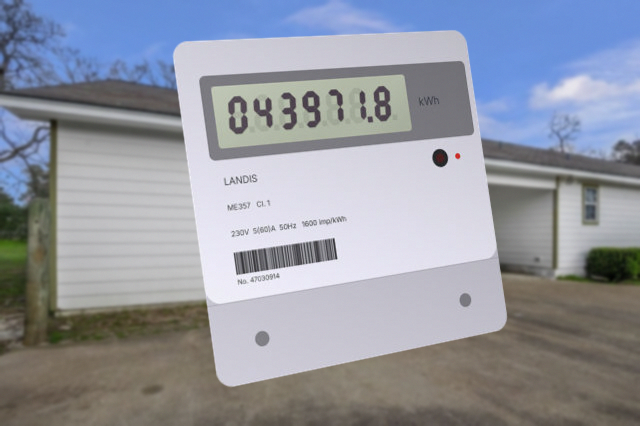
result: **43971.8** kWh
